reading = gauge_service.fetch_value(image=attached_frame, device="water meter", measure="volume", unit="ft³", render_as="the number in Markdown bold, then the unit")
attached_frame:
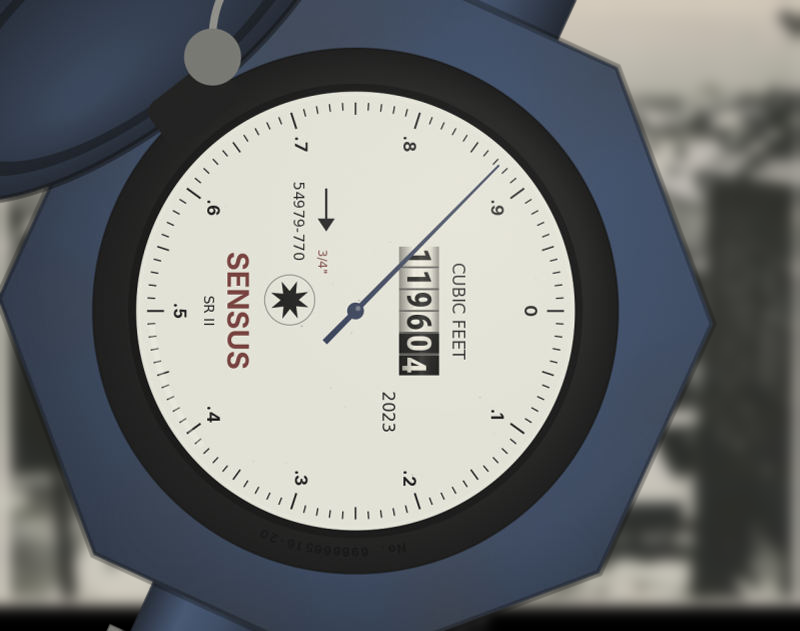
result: **119603.87** ft³
